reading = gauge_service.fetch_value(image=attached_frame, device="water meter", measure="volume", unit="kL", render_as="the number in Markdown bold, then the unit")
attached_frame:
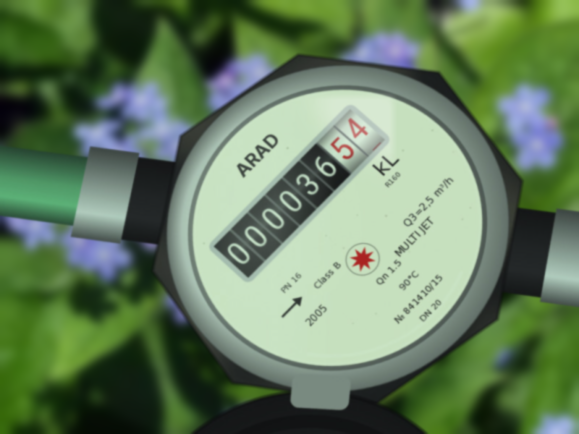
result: **36.54** kL
